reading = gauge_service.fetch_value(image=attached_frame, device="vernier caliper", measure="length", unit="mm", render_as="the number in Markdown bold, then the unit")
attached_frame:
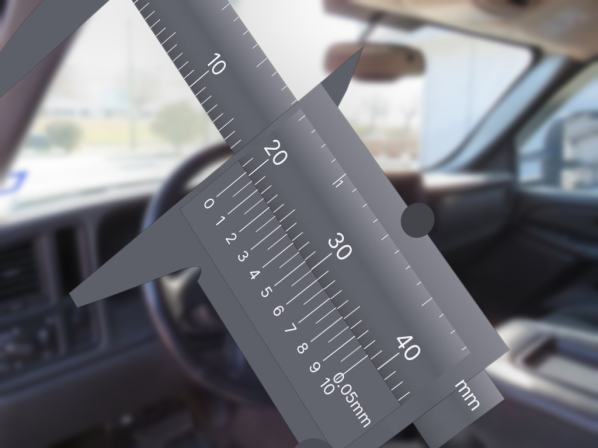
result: **19.6** mm
